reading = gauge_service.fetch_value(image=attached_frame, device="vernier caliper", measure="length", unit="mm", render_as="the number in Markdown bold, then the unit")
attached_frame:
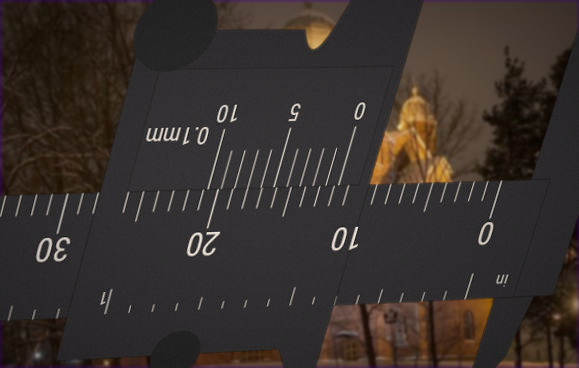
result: **11.7** mm
